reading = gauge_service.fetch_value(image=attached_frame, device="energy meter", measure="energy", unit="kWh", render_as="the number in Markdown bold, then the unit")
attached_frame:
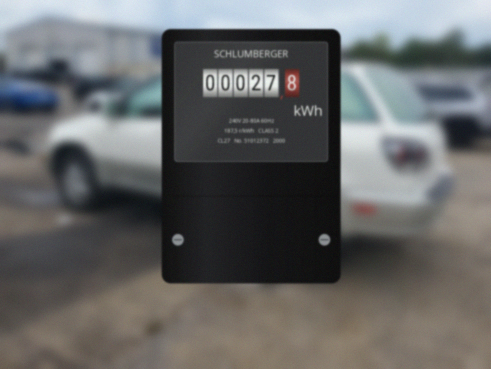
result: **27.8** kWh
